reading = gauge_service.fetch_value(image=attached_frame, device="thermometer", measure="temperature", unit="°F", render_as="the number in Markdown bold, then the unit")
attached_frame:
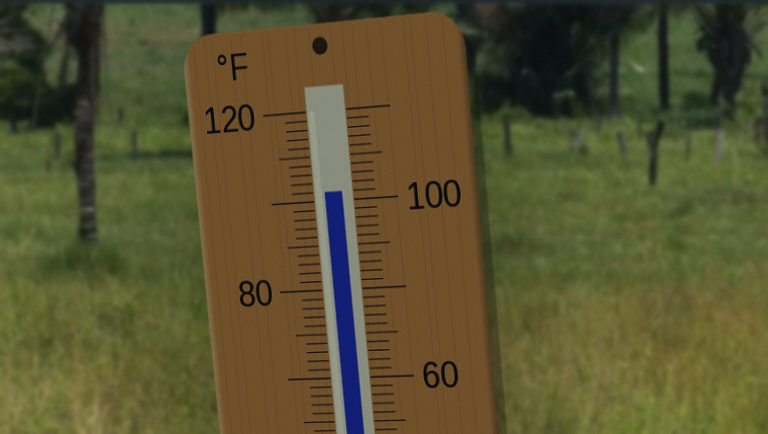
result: **102** °F
